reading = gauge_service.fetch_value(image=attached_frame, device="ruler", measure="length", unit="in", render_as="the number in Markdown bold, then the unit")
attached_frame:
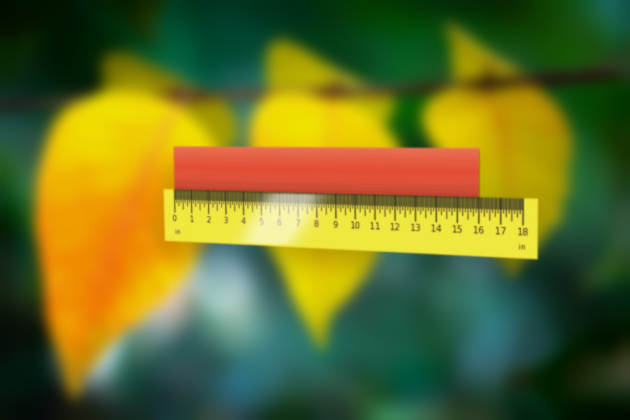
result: **16** in
